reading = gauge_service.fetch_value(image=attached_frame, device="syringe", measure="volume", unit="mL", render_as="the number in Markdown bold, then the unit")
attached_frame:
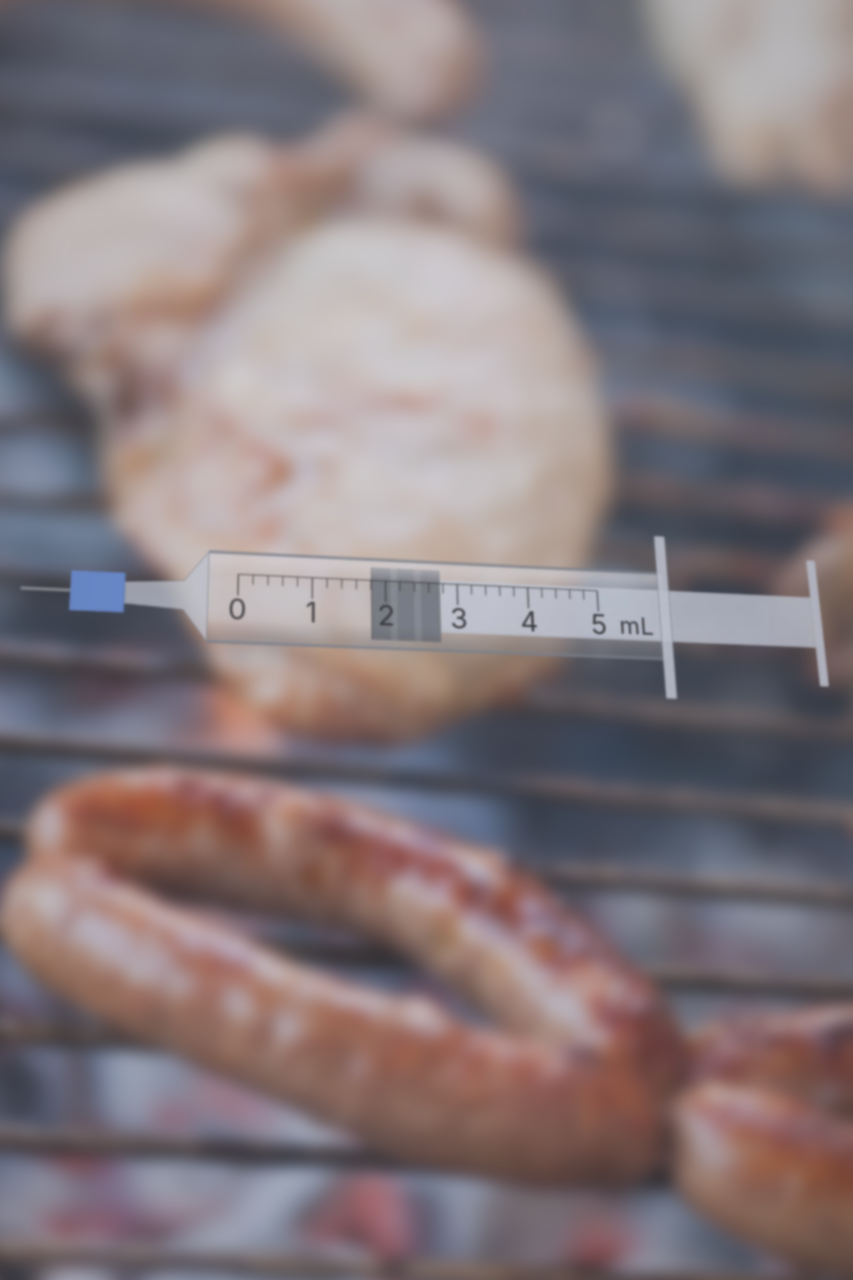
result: **1.8** mL
